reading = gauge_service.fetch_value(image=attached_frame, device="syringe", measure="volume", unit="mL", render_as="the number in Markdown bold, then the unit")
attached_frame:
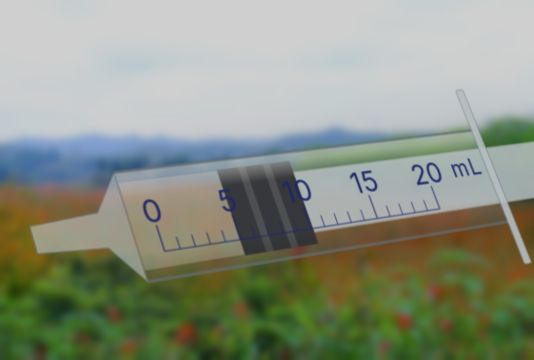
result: **5** mL
